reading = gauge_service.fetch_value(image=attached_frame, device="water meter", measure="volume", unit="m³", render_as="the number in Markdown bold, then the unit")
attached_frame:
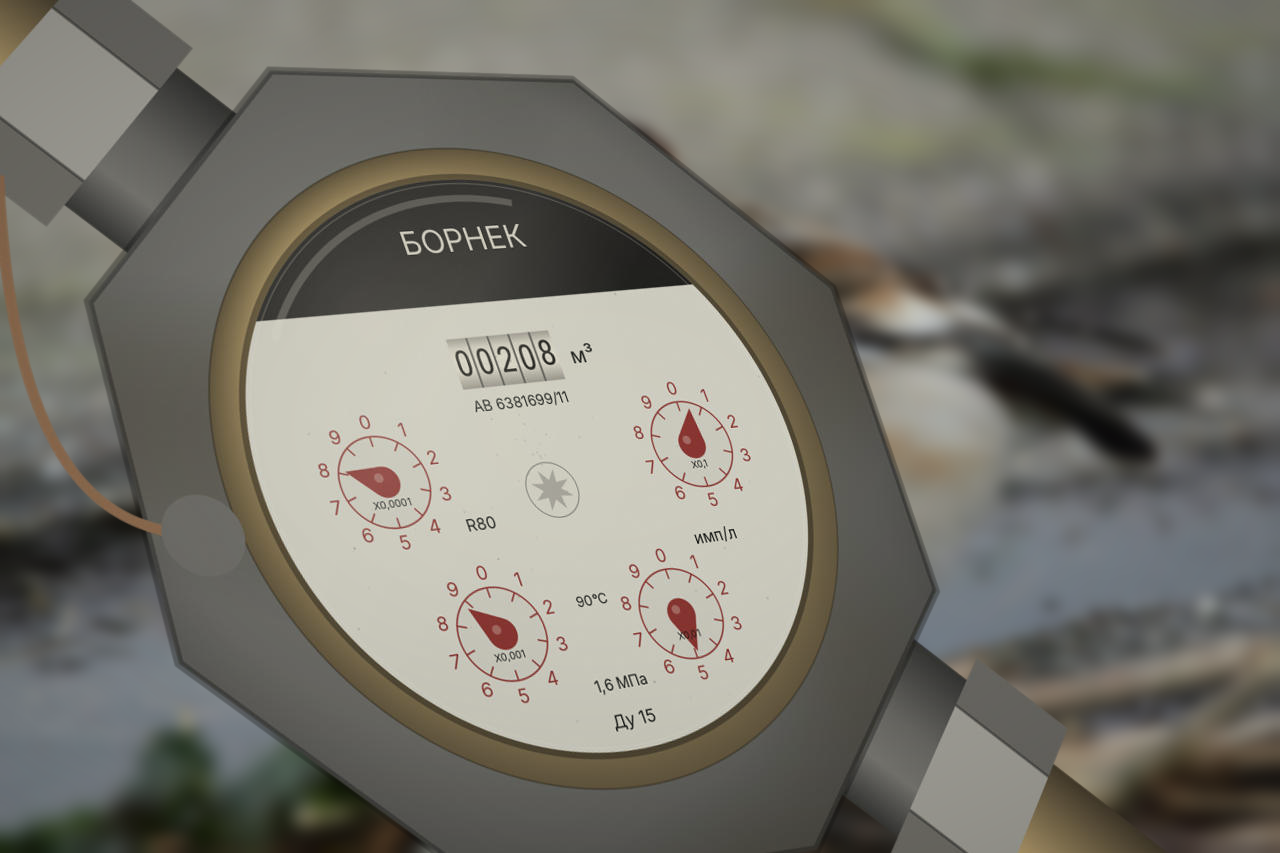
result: **208.0488** m³
